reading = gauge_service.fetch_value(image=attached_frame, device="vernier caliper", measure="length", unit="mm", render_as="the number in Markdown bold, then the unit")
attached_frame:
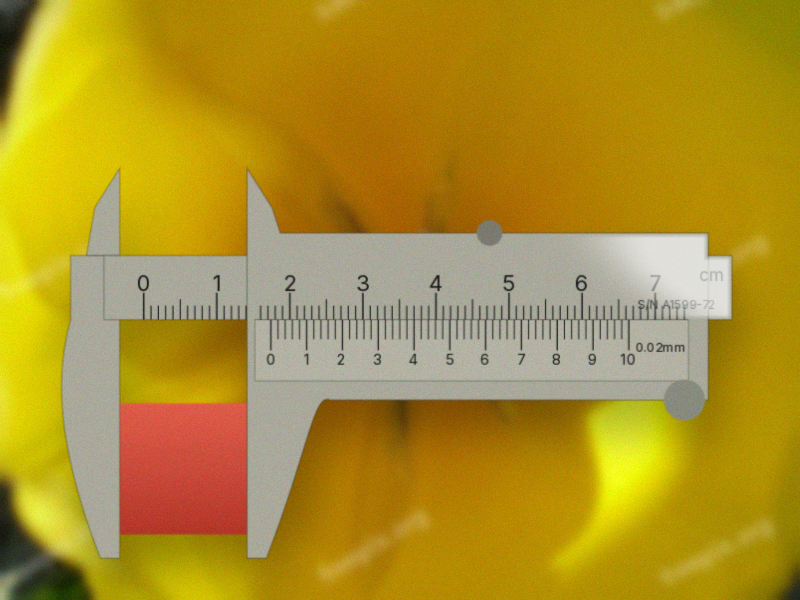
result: **17.4** mm
